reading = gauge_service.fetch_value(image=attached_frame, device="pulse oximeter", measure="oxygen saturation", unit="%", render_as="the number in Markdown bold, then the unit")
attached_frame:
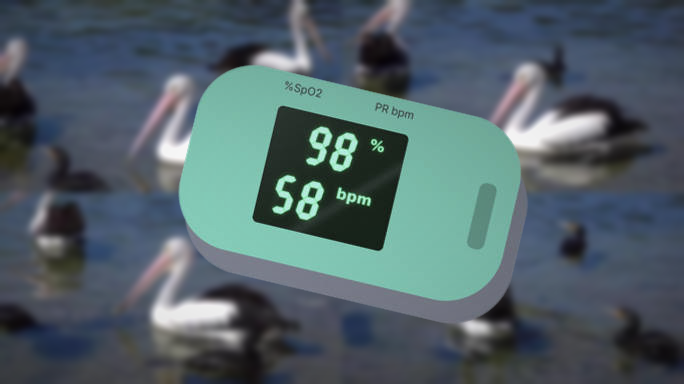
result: **98** %
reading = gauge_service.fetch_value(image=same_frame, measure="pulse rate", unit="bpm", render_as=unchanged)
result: **58** bpm
